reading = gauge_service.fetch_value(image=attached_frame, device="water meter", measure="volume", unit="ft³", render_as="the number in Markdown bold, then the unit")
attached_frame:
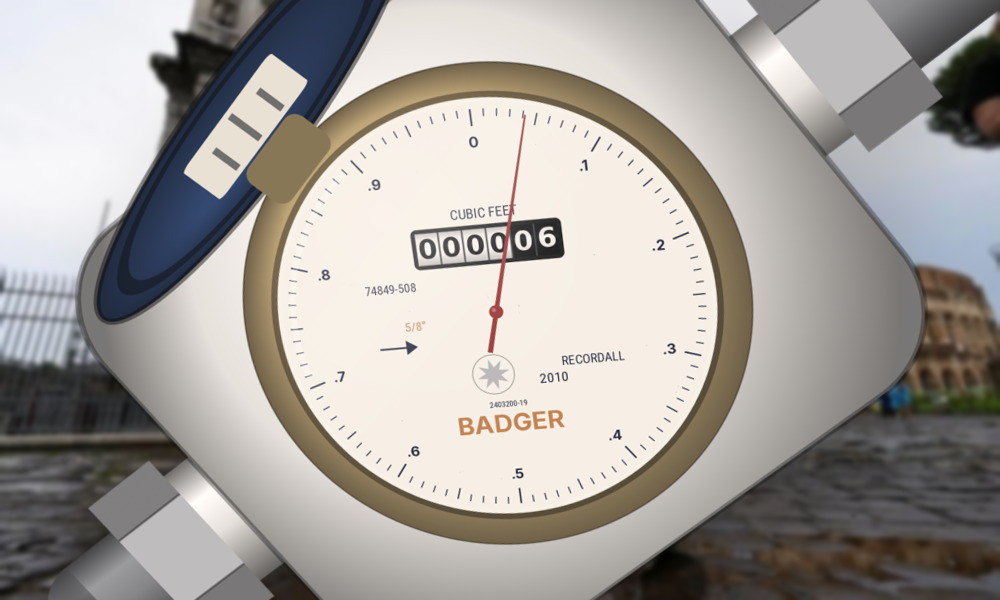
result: **6.04** ft³
